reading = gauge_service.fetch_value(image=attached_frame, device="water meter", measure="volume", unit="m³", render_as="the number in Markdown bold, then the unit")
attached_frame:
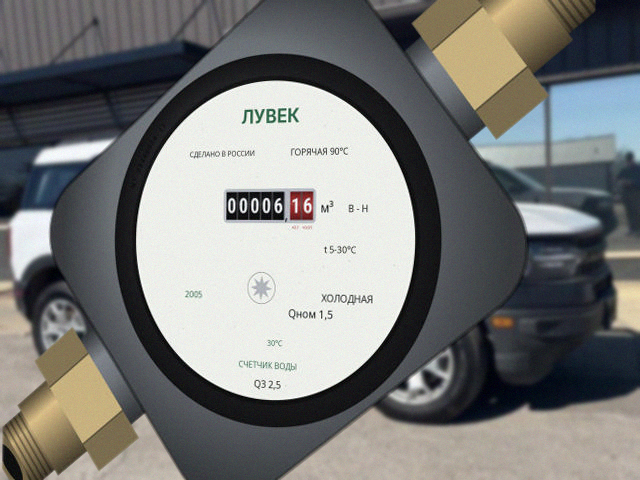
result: **6.16** m³
